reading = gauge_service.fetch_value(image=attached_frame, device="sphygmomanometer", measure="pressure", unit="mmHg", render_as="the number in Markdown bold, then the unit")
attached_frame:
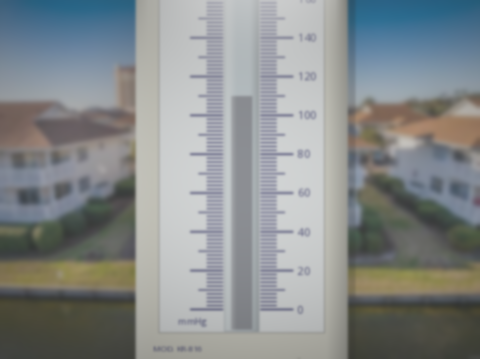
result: **110** mmHg
